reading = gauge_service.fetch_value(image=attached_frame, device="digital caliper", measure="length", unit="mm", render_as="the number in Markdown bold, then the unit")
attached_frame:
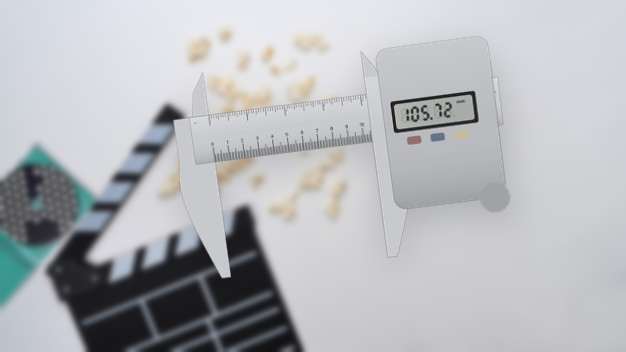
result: **105.72** mm
